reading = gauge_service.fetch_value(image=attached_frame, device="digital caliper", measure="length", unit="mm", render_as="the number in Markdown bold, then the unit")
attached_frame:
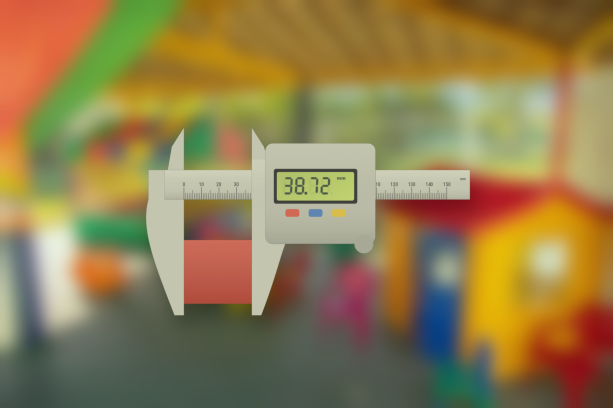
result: **38.72** mm
